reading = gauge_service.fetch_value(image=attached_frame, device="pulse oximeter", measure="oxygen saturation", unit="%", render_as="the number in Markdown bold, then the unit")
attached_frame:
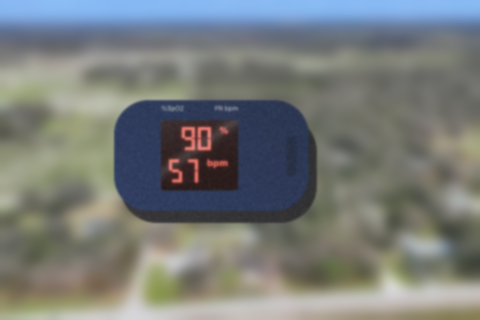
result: **90** %
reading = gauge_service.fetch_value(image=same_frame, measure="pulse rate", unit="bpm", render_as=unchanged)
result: **57** bpm
